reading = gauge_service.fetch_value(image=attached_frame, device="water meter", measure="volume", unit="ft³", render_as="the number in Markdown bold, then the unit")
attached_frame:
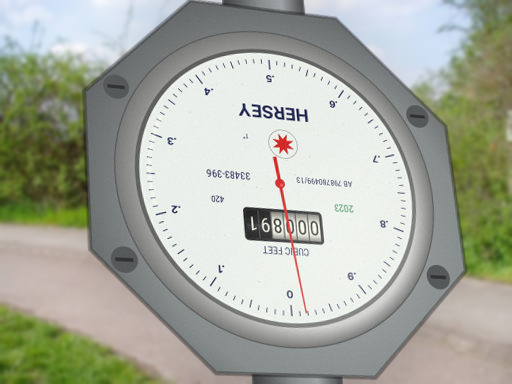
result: **890.98** ft³
